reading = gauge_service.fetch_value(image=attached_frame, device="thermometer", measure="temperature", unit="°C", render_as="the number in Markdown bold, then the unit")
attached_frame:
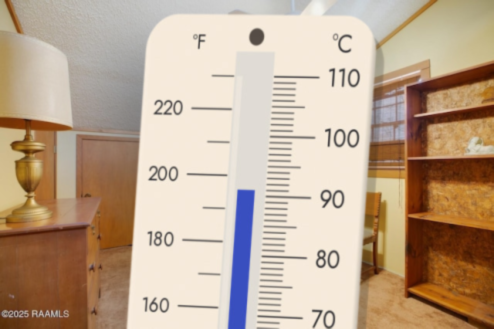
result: **91** °C
